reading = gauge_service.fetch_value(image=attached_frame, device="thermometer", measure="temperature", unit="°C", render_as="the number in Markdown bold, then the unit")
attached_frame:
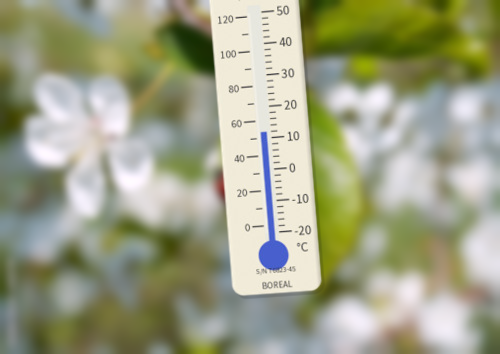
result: **12** °C
